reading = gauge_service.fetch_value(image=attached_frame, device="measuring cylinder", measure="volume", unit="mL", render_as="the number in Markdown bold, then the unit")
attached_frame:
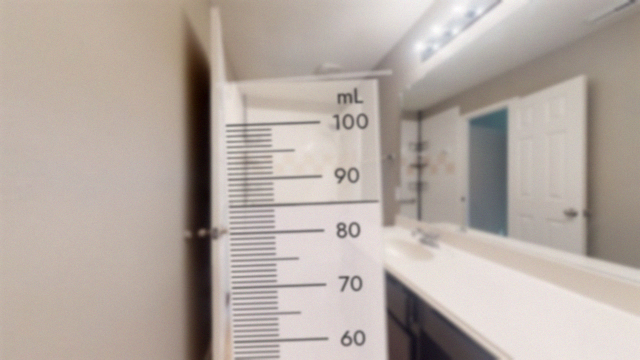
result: **85** mL
